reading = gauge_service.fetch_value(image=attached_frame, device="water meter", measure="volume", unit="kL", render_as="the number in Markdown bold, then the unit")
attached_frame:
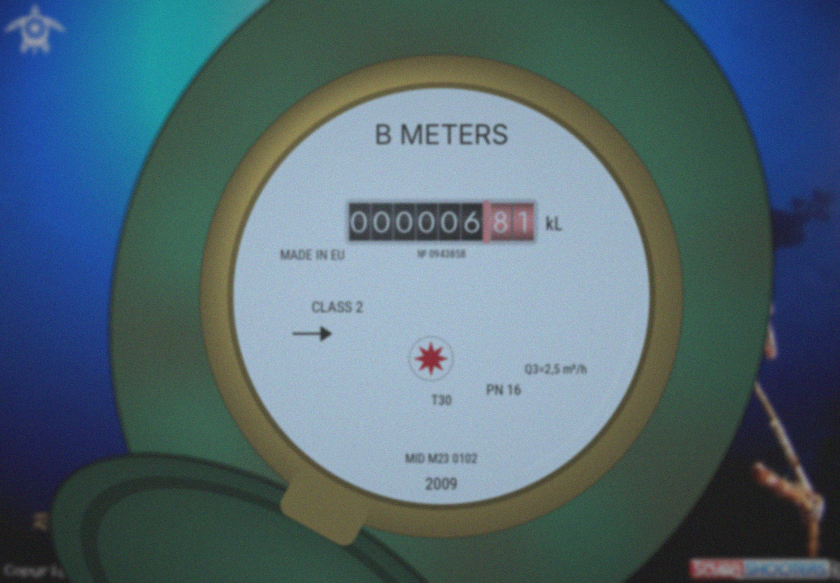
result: **6.81** kL
